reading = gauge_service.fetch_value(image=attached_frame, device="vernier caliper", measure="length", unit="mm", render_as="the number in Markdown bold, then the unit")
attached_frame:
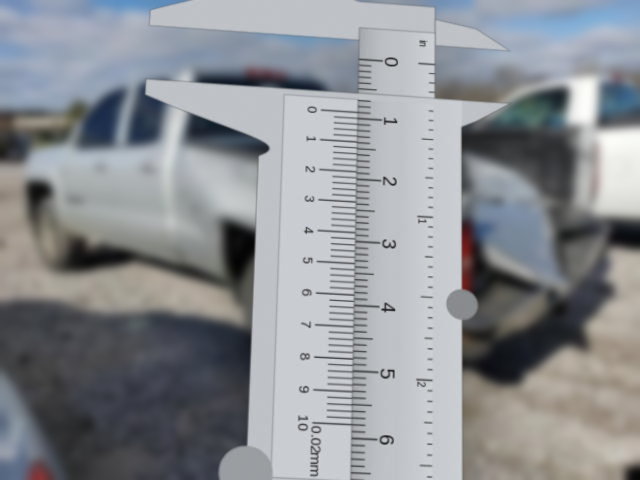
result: **9.0** mm
